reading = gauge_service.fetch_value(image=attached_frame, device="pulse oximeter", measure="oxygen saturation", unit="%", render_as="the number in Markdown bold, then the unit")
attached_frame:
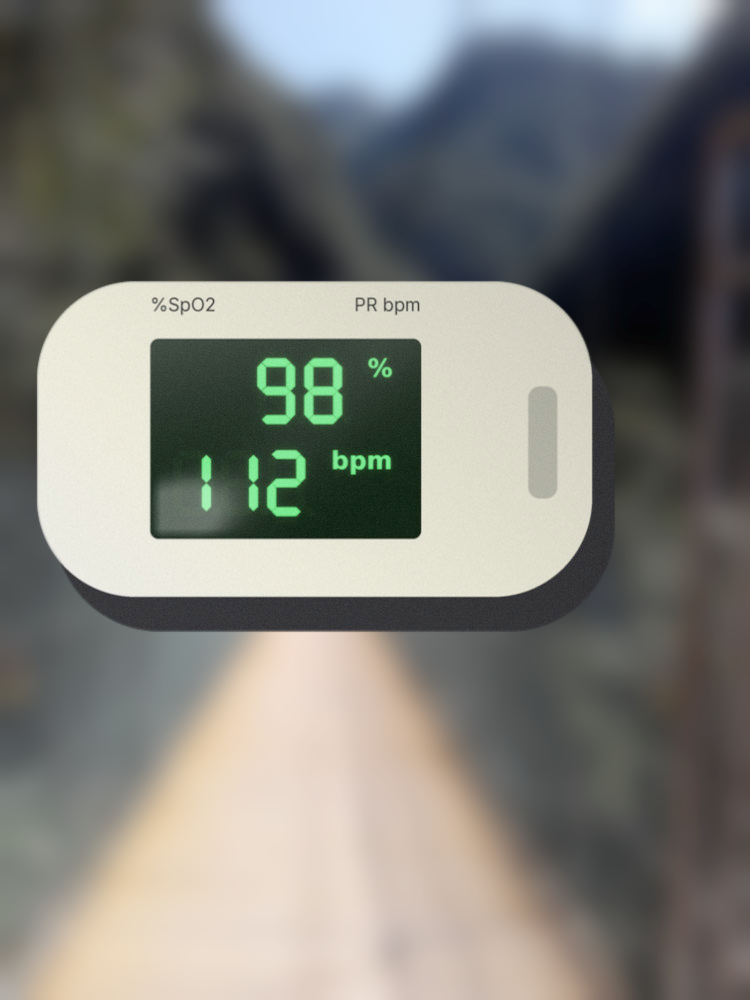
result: **98** %
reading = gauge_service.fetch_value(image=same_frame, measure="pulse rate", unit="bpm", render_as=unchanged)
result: **112** bpm
